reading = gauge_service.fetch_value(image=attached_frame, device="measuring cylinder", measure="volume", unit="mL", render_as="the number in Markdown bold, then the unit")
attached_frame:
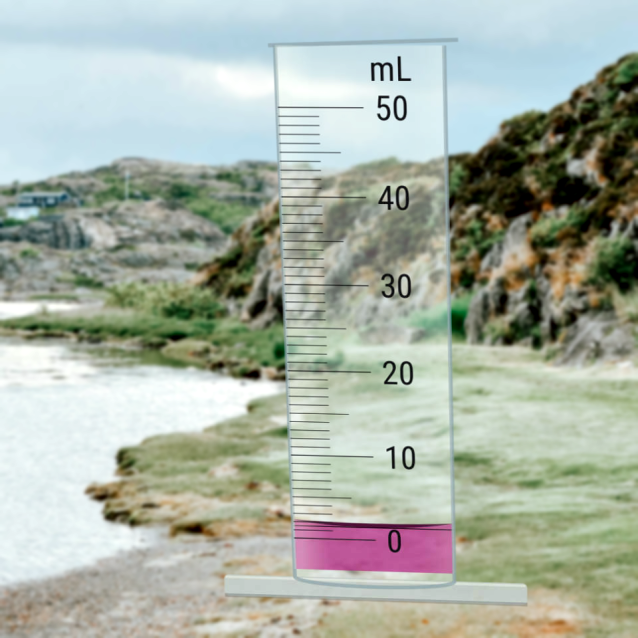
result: **1.5** mL
